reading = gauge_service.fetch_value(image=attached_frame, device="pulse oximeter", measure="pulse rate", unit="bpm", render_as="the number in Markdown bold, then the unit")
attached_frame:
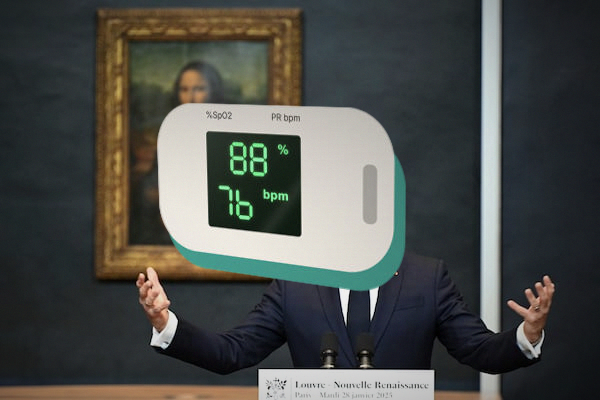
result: **76** bpm
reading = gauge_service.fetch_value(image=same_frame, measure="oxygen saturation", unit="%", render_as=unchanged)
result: **88** %
